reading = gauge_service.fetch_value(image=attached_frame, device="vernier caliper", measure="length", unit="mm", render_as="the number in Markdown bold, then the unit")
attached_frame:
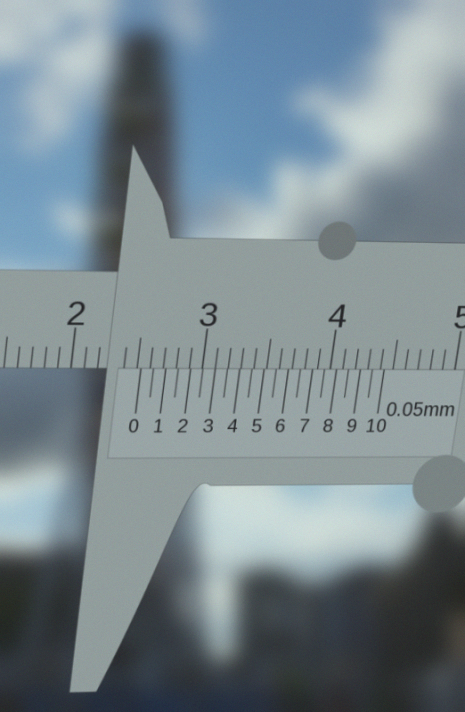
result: **25.3** mm
